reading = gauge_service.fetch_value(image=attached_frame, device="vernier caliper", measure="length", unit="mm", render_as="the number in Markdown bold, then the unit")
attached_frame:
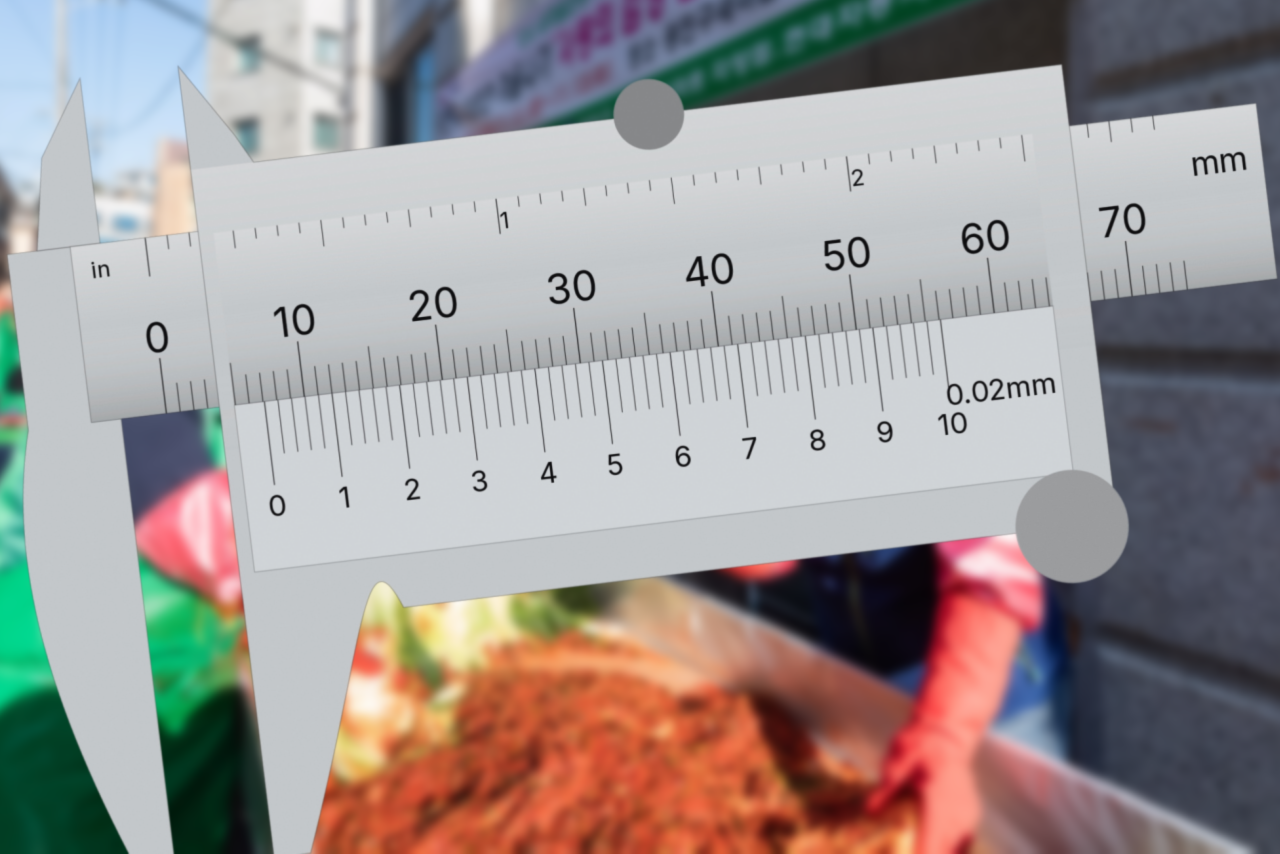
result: **7.1** mm
